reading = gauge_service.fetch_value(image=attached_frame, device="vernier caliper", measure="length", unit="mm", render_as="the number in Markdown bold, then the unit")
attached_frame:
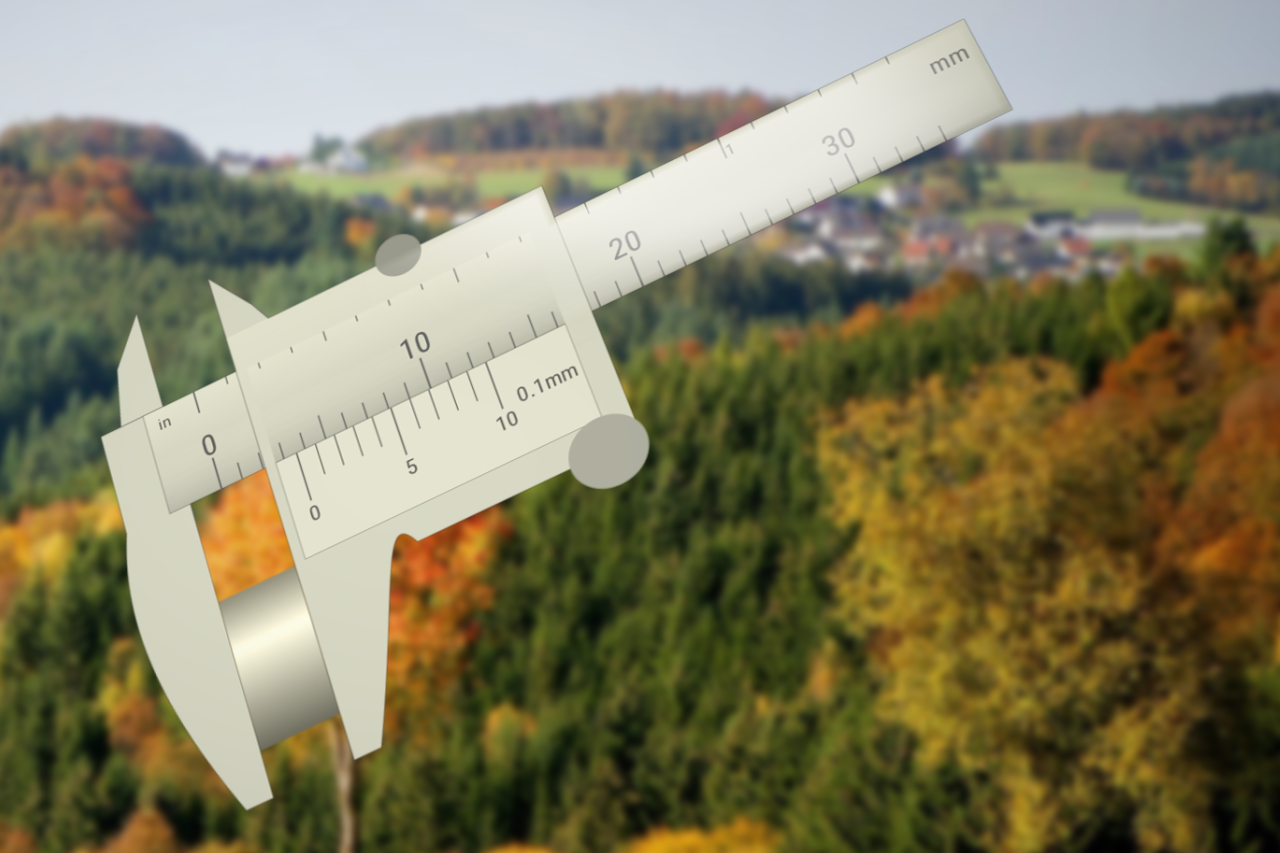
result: **3.6** mm
